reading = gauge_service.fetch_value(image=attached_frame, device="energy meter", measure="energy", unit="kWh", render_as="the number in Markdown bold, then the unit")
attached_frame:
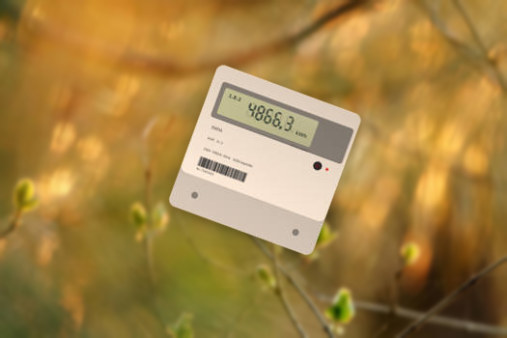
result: **4866.3** kWh
